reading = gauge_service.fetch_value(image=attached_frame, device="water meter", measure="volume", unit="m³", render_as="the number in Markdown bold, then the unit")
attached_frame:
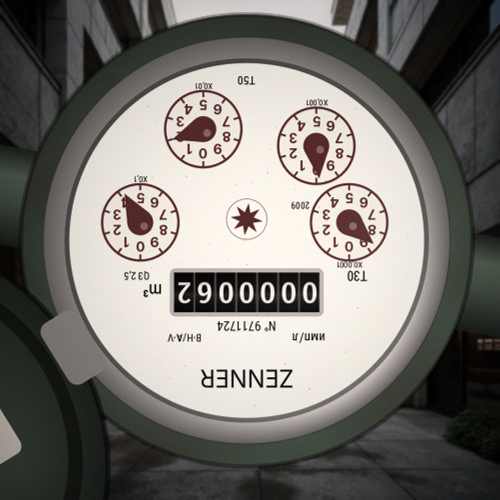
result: **62.4198** m³
